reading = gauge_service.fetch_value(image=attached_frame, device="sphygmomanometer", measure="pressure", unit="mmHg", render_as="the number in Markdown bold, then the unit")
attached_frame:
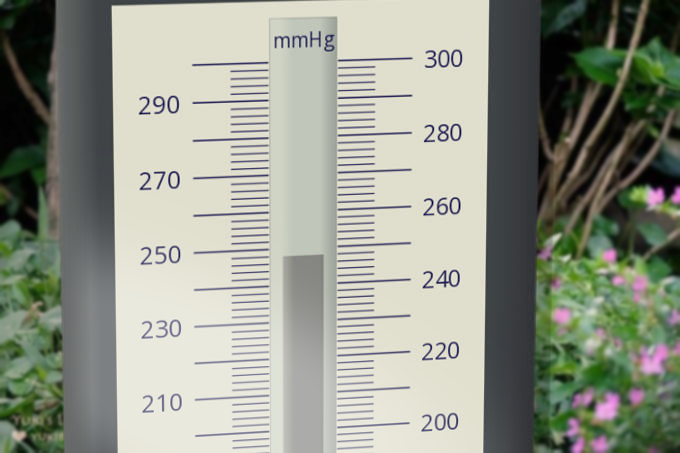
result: **248** mmHg
